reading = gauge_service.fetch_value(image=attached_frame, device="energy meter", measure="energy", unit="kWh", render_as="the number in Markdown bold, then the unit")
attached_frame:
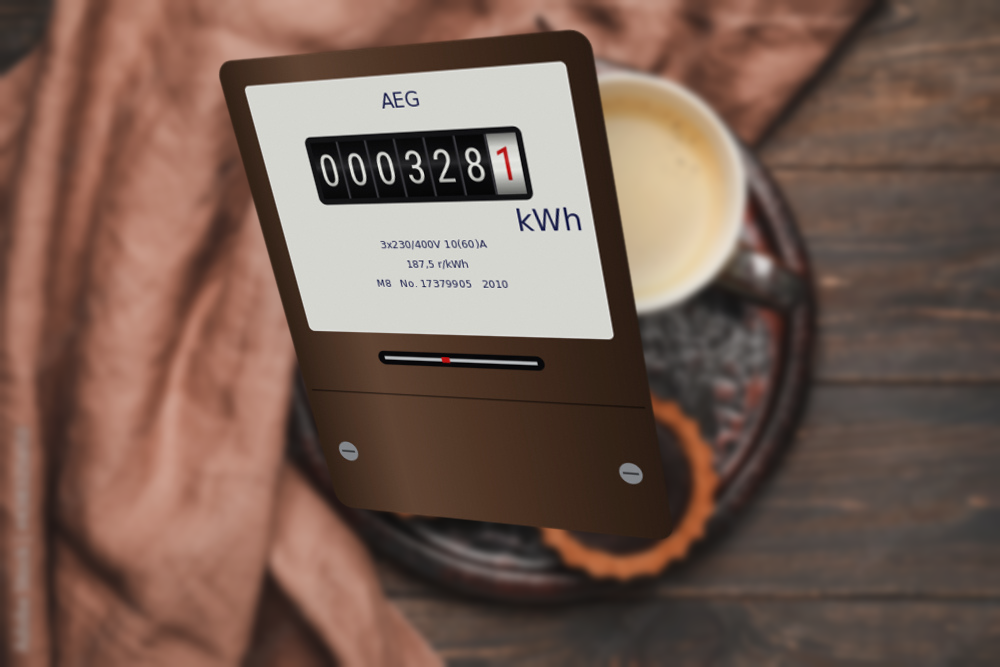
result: **328.1** kWh
